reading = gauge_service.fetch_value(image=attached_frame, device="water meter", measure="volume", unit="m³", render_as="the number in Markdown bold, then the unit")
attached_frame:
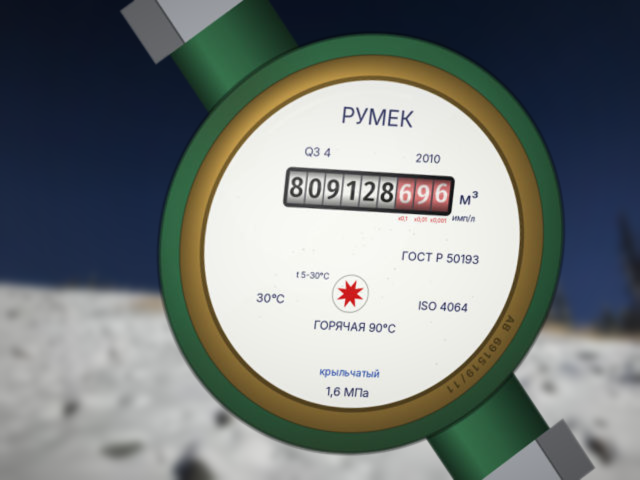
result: **809128.696** m³
